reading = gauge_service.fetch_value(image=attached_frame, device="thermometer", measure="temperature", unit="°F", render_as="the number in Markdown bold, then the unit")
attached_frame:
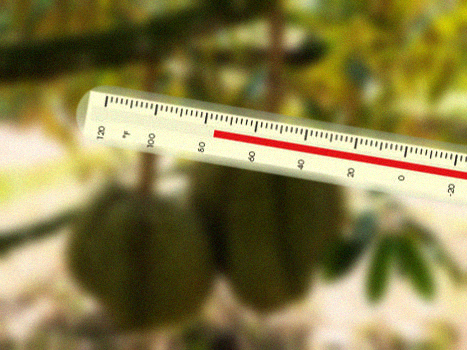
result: **76** °F
